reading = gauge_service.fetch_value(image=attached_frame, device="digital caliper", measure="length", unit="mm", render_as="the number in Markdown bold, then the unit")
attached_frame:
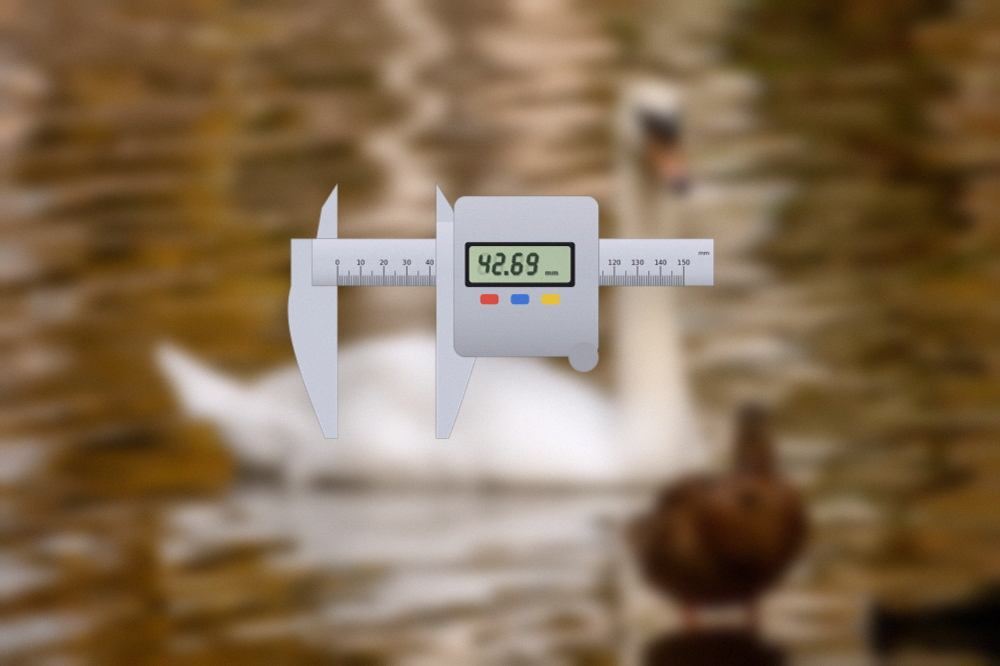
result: **42.69** mm
